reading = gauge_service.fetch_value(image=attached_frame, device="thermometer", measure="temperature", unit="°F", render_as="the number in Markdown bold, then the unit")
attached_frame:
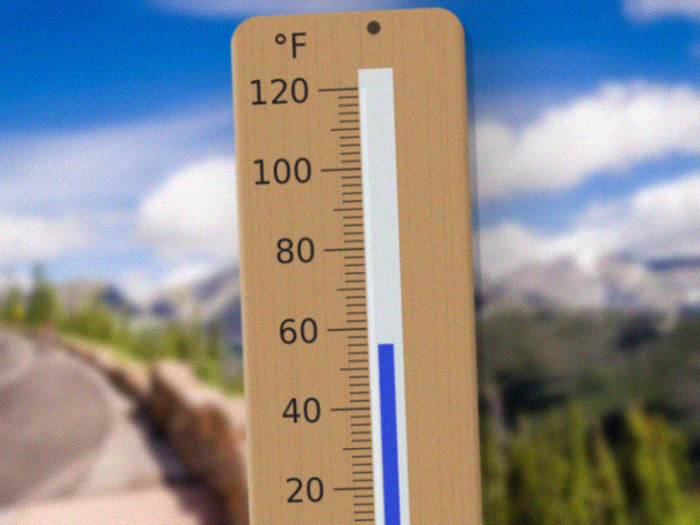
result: **56** °F
